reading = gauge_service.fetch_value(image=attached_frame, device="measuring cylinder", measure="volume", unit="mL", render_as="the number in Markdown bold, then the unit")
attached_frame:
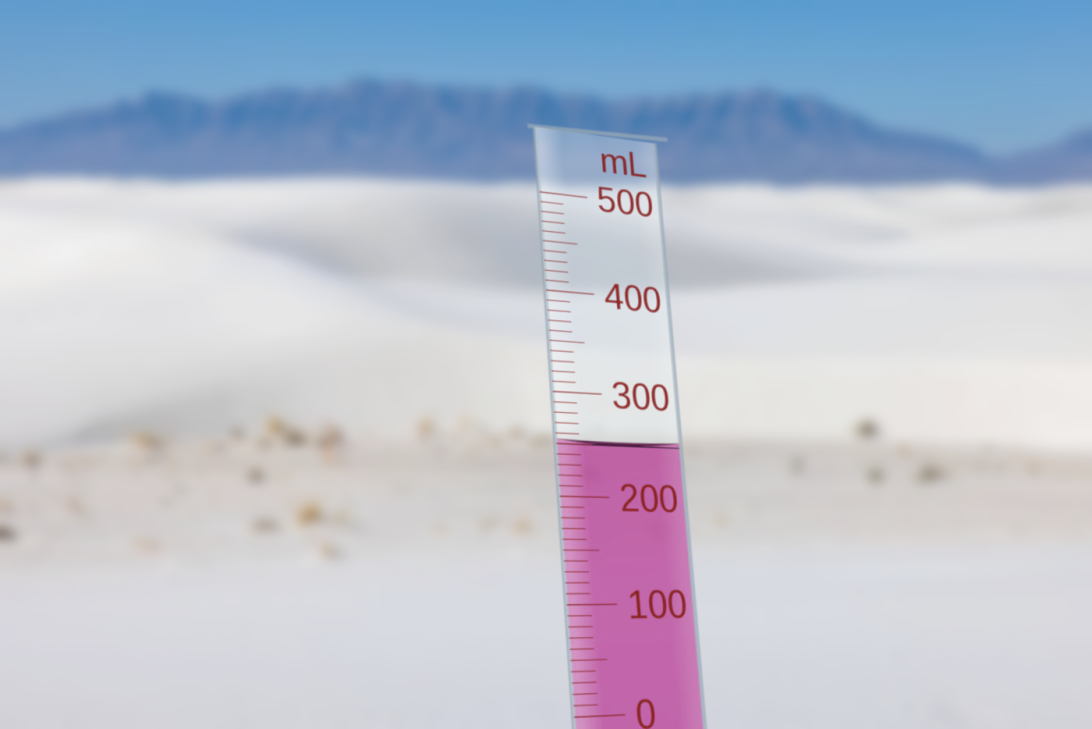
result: **250** mL
